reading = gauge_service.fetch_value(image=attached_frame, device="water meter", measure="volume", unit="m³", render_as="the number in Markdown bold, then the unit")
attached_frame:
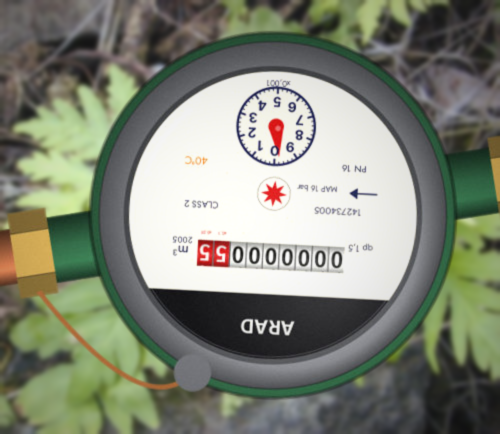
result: **0.549** m³
